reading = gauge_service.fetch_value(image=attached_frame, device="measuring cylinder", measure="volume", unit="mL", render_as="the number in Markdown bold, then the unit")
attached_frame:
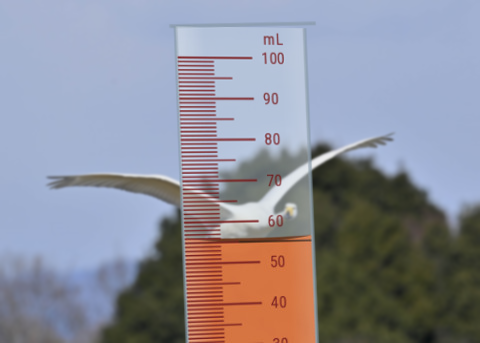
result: **55** mL
